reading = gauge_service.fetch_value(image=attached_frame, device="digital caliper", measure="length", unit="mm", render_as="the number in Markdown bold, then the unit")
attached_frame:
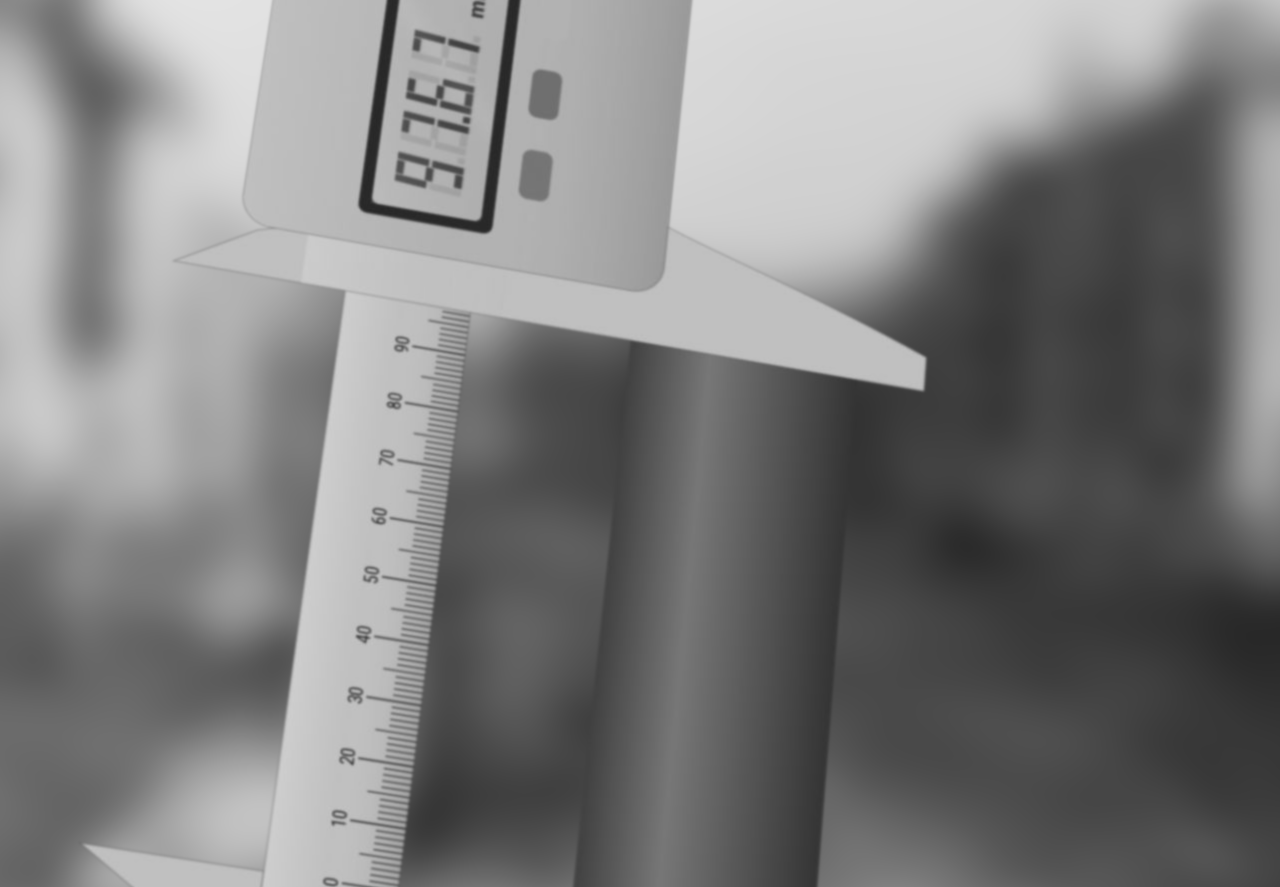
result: **97.67** mm
